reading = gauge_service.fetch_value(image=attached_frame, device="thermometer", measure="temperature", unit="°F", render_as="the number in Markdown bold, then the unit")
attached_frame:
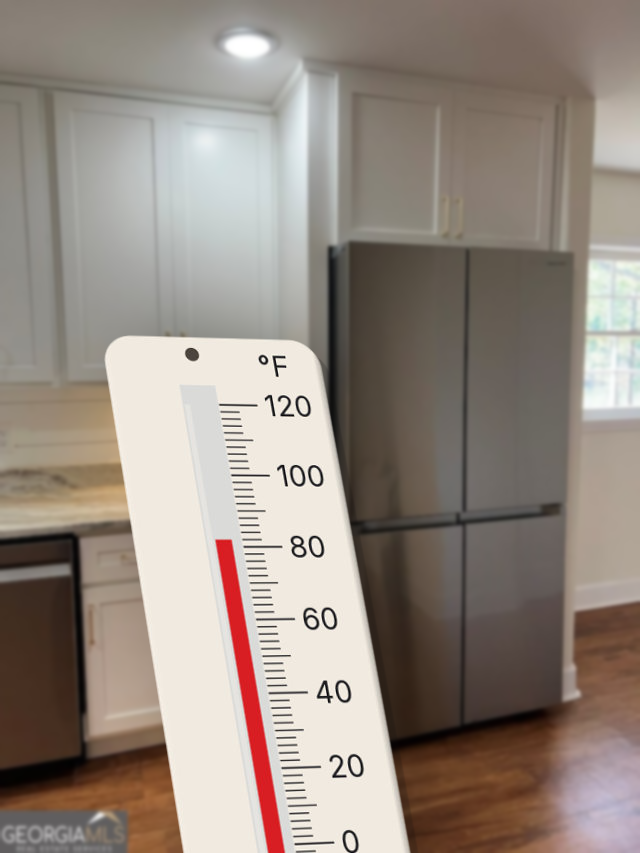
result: **82** °F
